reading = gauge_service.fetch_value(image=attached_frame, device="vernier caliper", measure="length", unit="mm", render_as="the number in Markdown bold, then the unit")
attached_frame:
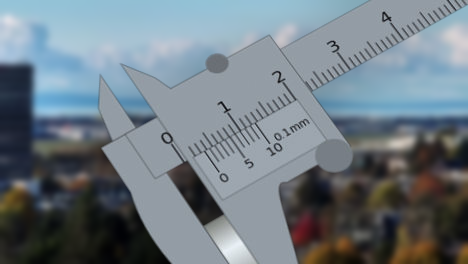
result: **3.6** mm
